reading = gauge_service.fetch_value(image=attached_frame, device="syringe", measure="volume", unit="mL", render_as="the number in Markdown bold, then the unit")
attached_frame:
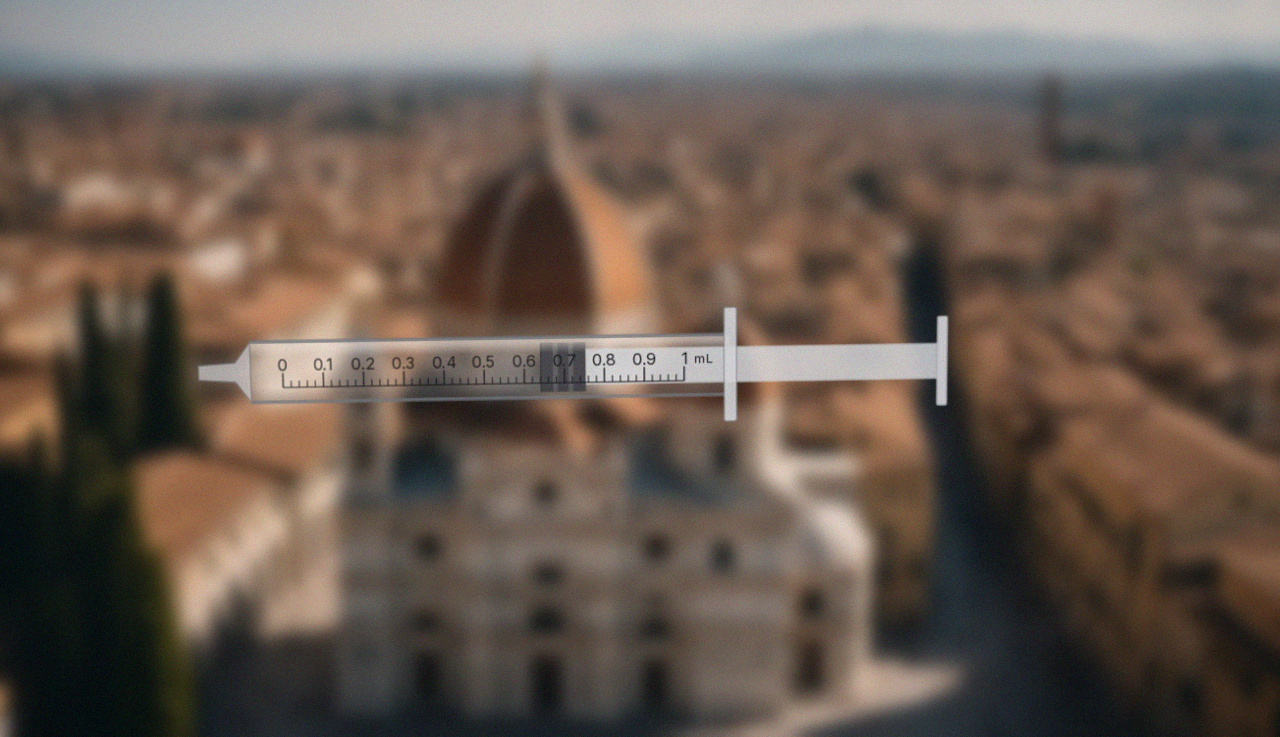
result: **0.64** mL
